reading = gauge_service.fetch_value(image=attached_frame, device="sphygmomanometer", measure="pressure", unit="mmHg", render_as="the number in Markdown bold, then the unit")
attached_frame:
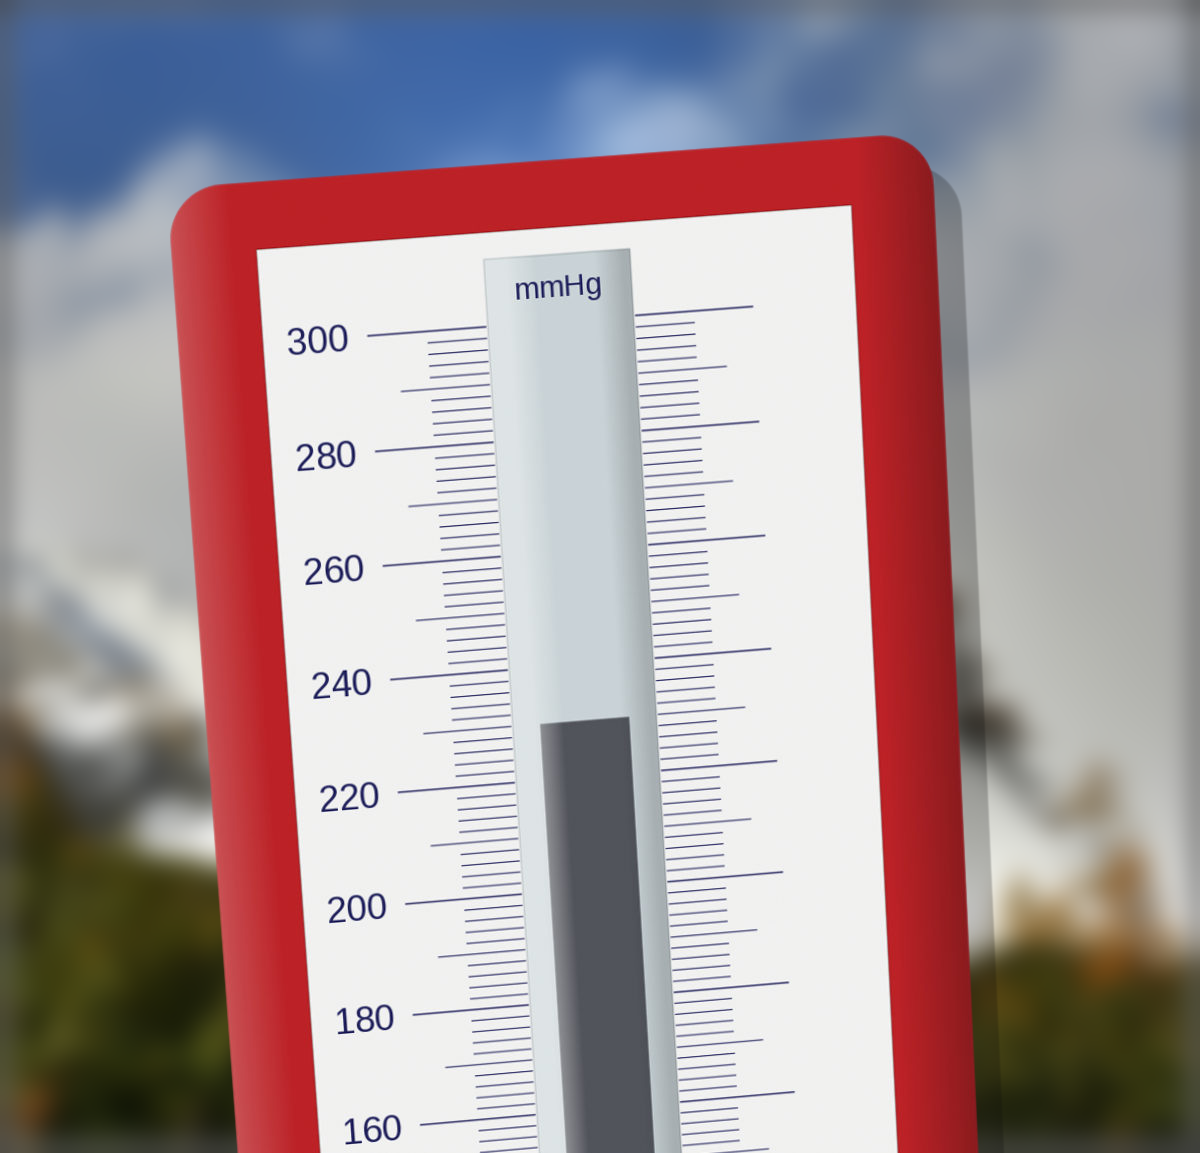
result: **230** mmHg
